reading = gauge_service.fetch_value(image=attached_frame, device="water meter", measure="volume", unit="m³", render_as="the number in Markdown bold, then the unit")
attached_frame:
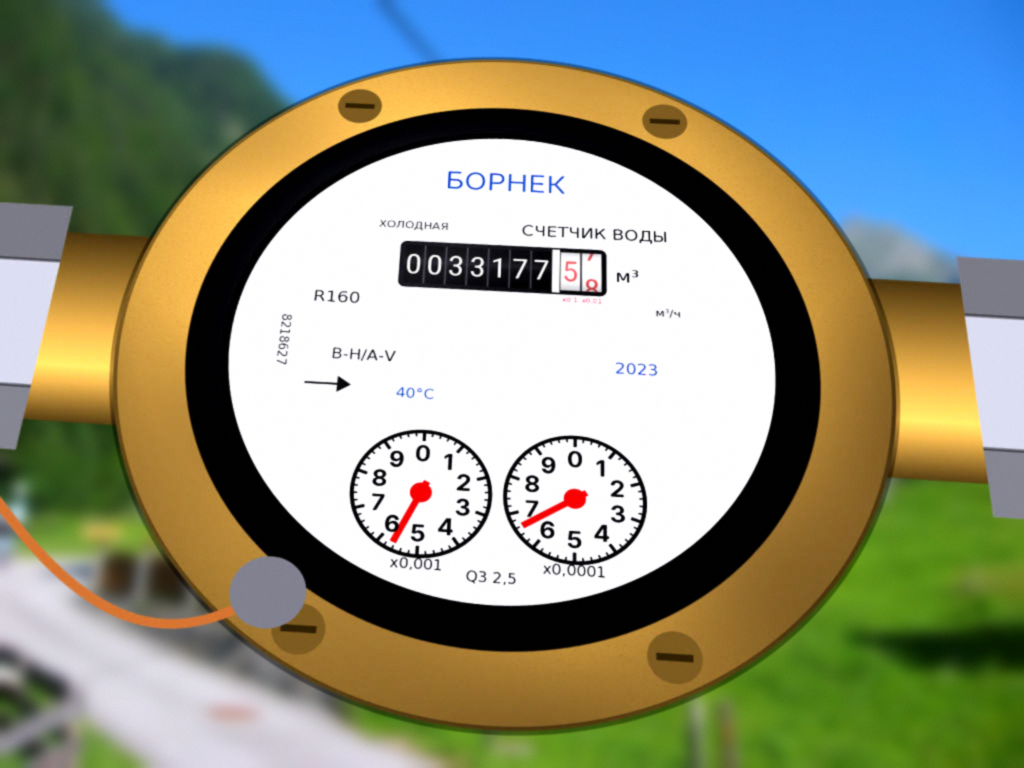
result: **33177.5756** m³
